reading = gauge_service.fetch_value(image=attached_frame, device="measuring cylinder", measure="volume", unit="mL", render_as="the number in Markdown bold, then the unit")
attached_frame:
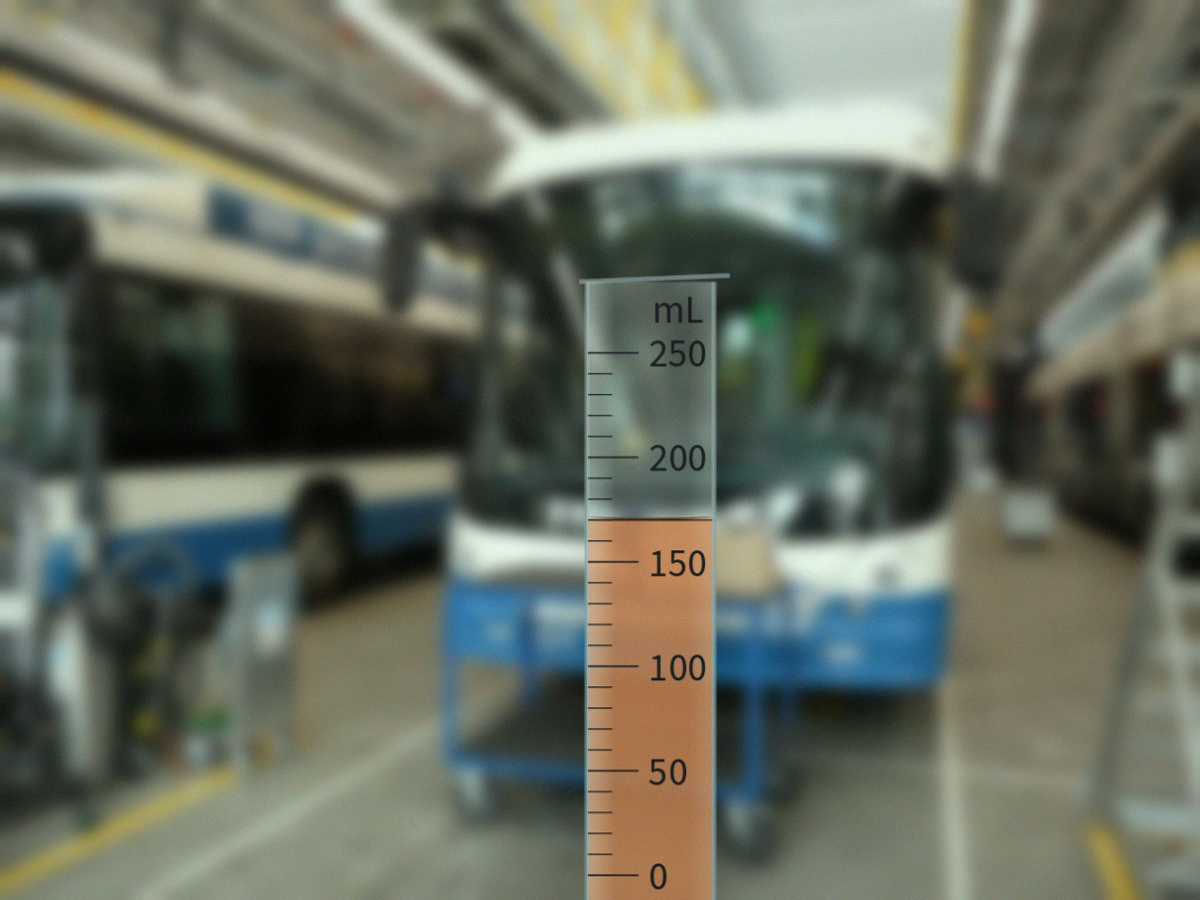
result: **170** mL
